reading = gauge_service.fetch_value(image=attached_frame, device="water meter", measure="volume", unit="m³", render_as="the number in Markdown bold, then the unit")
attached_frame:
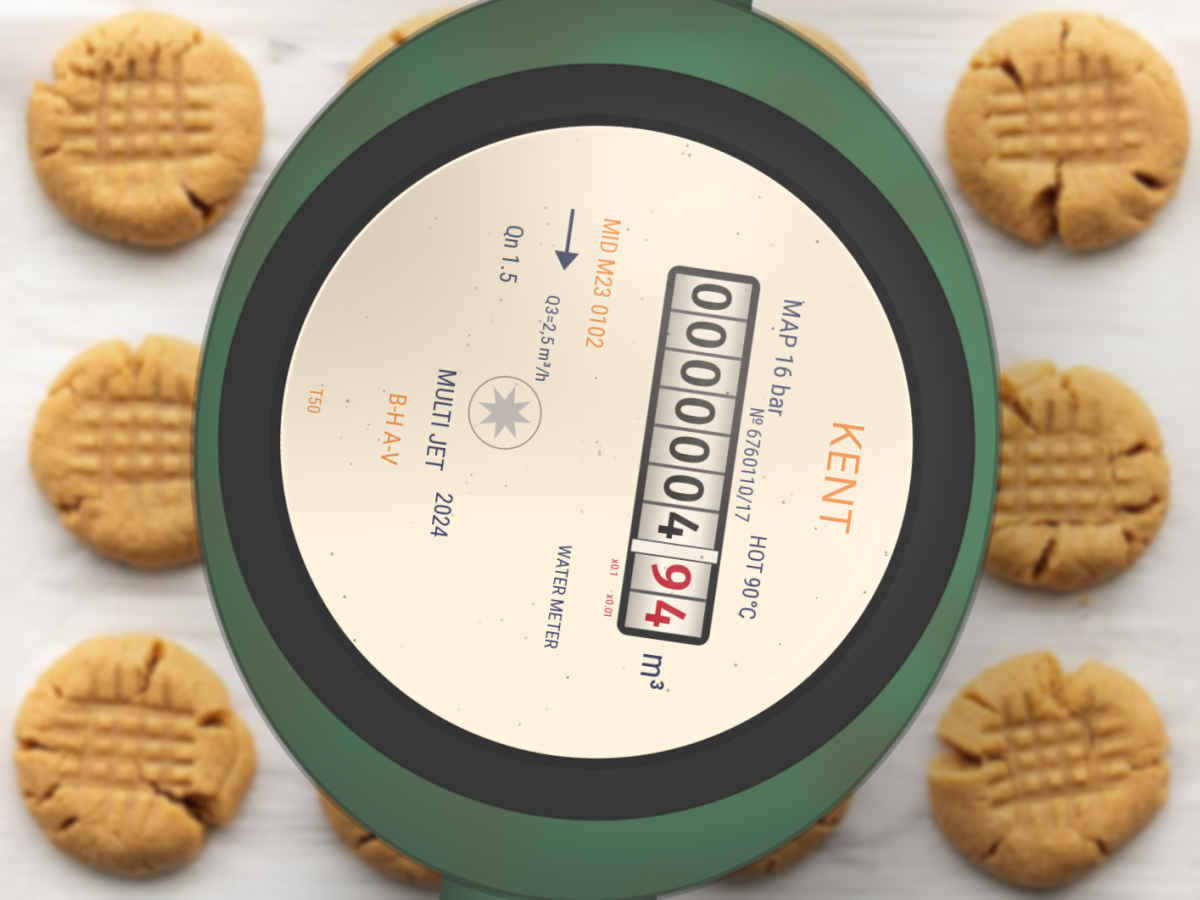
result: **4.94** m³
